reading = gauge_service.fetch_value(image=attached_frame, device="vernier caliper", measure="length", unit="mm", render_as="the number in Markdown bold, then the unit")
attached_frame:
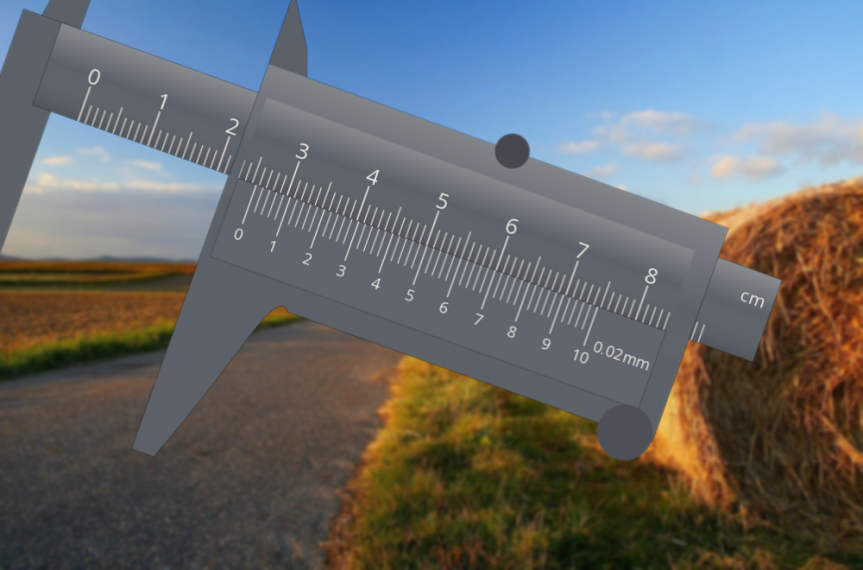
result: **25.6** mm
